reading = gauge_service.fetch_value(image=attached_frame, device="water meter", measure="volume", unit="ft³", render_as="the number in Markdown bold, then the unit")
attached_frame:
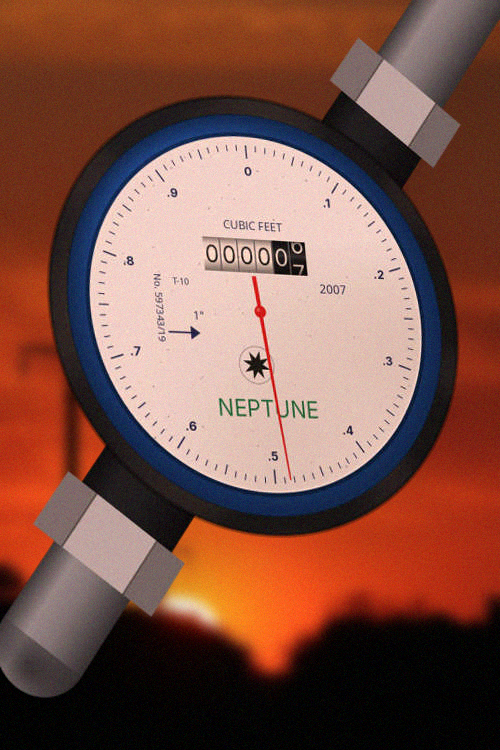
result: **6.48** ft³
